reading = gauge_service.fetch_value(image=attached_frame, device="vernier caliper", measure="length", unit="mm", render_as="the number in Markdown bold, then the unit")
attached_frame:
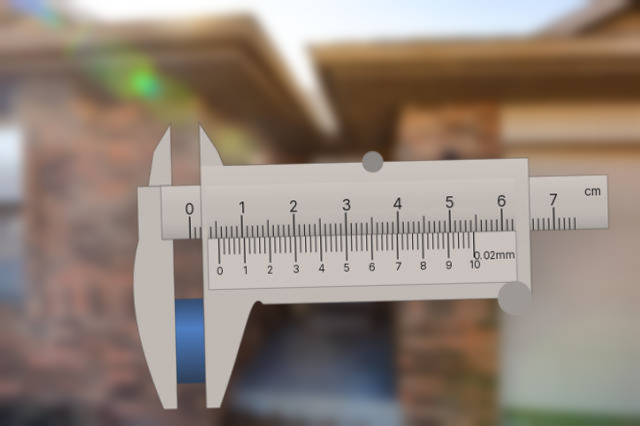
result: **5.5** mm
